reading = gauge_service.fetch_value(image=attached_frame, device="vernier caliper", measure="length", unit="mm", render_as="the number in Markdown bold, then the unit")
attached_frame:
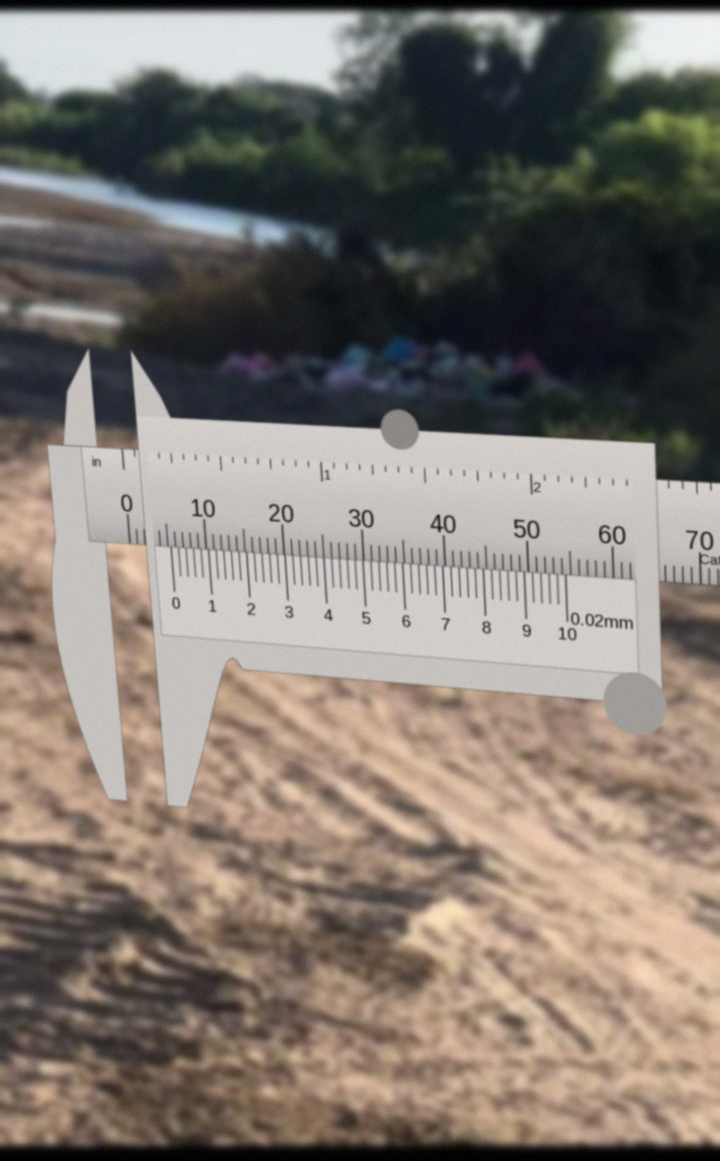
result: **5.4** mm
